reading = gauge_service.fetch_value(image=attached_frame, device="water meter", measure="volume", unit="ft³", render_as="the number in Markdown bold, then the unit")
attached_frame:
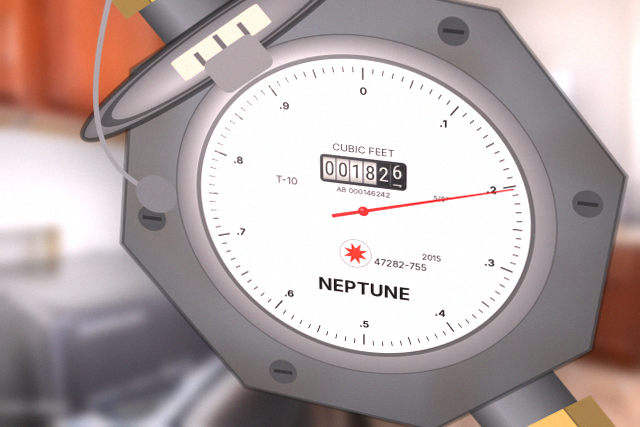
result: **1826.20** ft³
